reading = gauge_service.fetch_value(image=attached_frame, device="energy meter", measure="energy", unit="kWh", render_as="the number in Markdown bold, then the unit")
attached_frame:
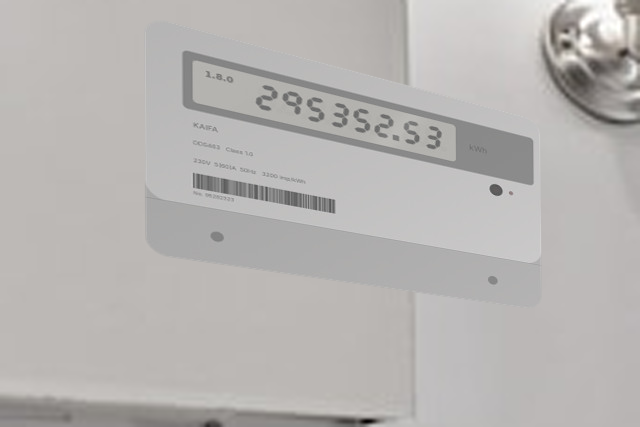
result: **295352.53** kWh
